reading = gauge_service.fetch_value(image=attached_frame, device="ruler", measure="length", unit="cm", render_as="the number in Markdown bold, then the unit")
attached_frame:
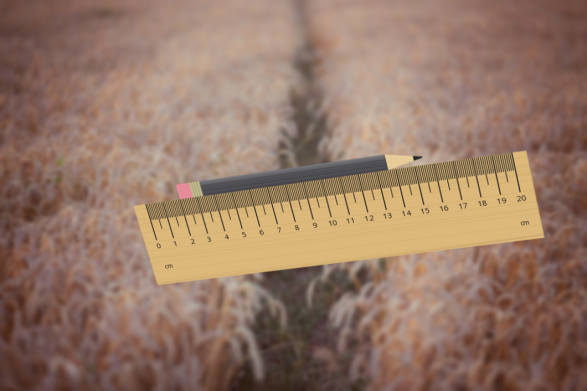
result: **13.5** cm
